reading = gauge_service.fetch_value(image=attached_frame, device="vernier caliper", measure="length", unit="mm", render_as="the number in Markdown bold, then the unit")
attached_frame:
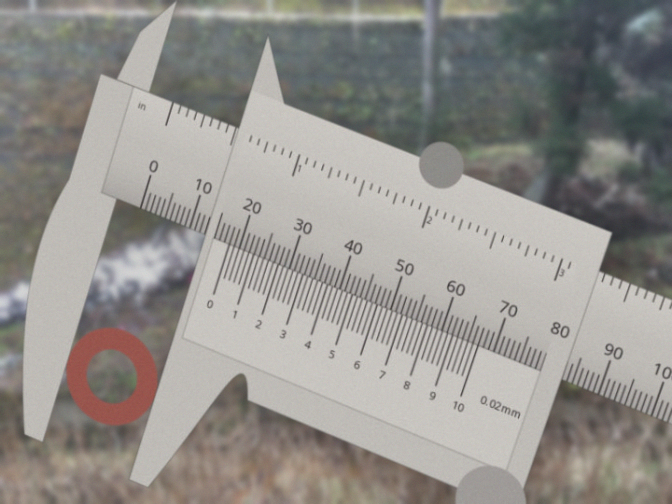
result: **18.0** mm
